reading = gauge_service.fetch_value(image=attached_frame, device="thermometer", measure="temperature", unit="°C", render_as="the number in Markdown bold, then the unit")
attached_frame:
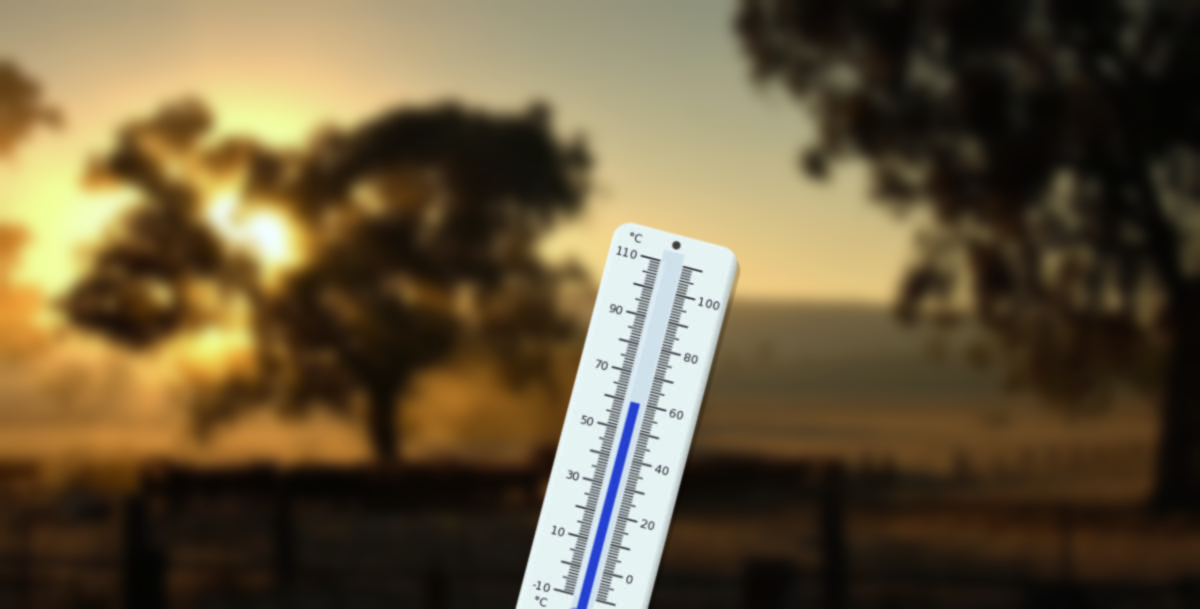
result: **60** °C
